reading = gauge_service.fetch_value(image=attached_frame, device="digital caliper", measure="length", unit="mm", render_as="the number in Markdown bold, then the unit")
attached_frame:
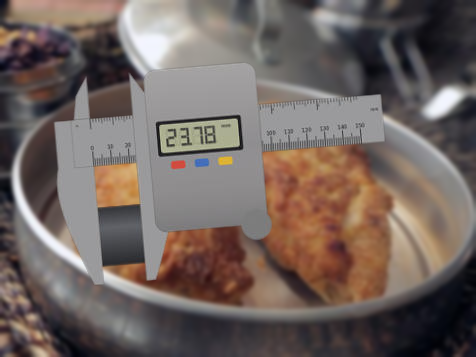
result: **23.78** mm
